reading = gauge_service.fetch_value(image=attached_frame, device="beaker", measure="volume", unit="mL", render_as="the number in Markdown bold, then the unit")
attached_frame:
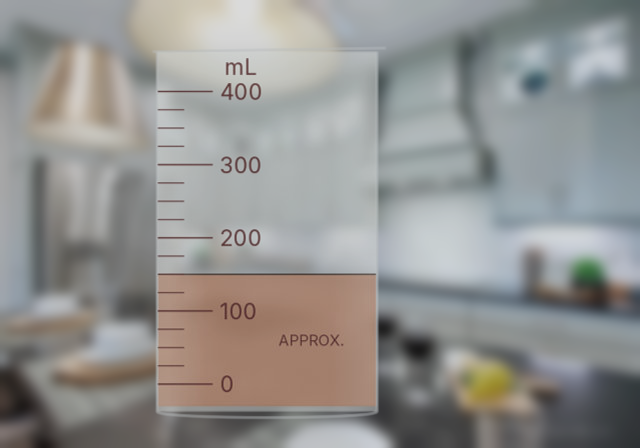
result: **150** mL
